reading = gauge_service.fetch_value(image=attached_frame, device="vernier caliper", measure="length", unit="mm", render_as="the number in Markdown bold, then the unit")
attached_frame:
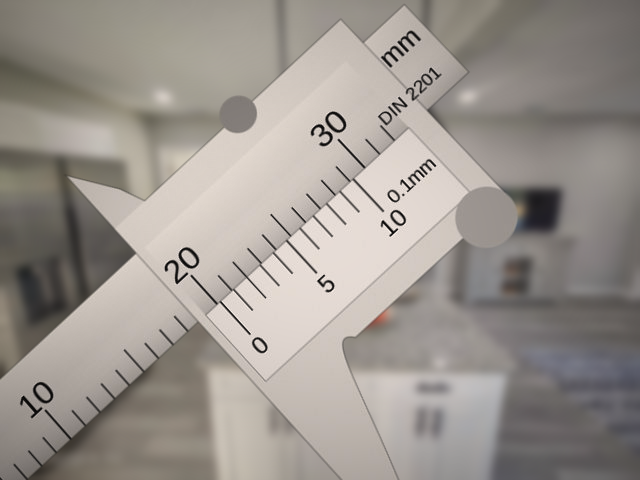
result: **20.2** mm
